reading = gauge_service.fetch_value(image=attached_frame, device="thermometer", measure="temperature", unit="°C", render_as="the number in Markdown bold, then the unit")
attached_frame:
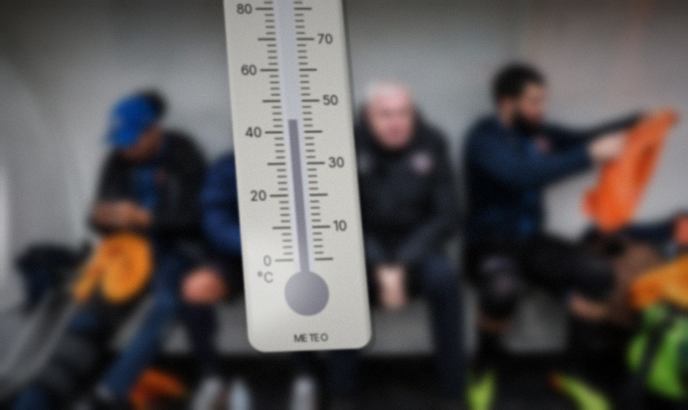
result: **44** °C
